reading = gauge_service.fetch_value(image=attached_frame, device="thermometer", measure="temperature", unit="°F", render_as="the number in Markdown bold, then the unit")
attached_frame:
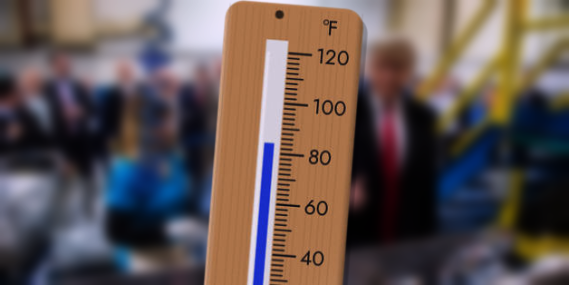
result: **84** °F
